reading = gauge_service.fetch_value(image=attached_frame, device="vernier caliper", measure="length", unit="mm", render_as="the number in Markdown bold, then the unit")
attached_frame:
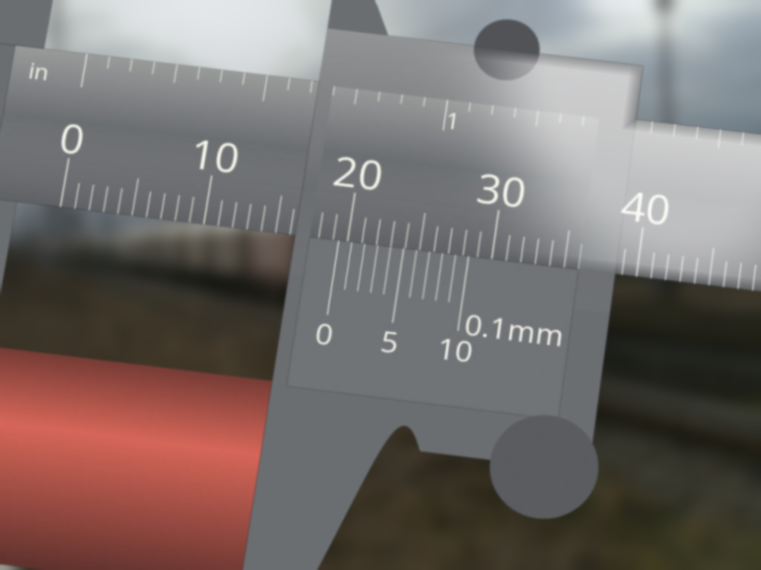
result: **19.4** mm
